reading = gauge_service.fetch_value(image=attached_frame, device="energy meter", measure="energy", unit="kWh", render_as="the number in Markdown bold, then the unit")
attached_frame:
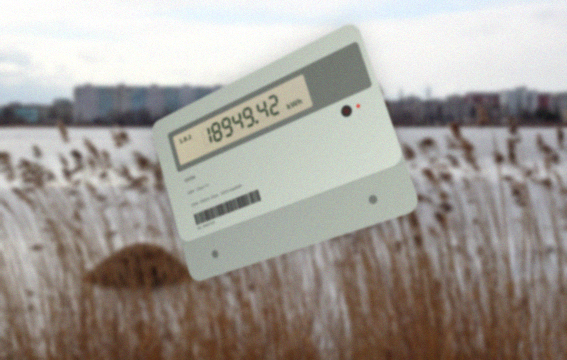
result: **18949.42** kWh
